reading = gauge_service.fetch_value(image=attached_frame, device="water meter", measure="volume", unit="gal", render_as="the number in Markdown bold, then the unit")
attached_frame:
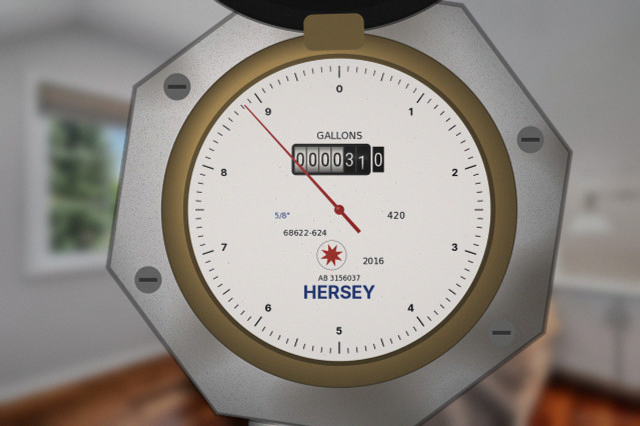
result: **308.8** gal
